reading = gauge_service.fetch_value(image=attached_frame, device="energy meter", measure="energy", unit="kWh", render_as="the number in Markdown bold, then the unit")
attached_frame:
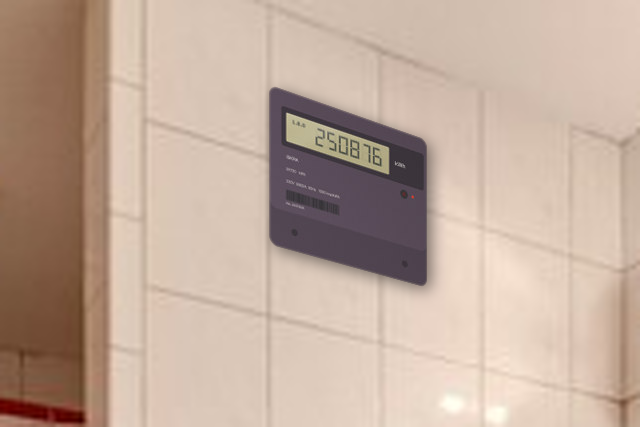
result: **250876** kWh
